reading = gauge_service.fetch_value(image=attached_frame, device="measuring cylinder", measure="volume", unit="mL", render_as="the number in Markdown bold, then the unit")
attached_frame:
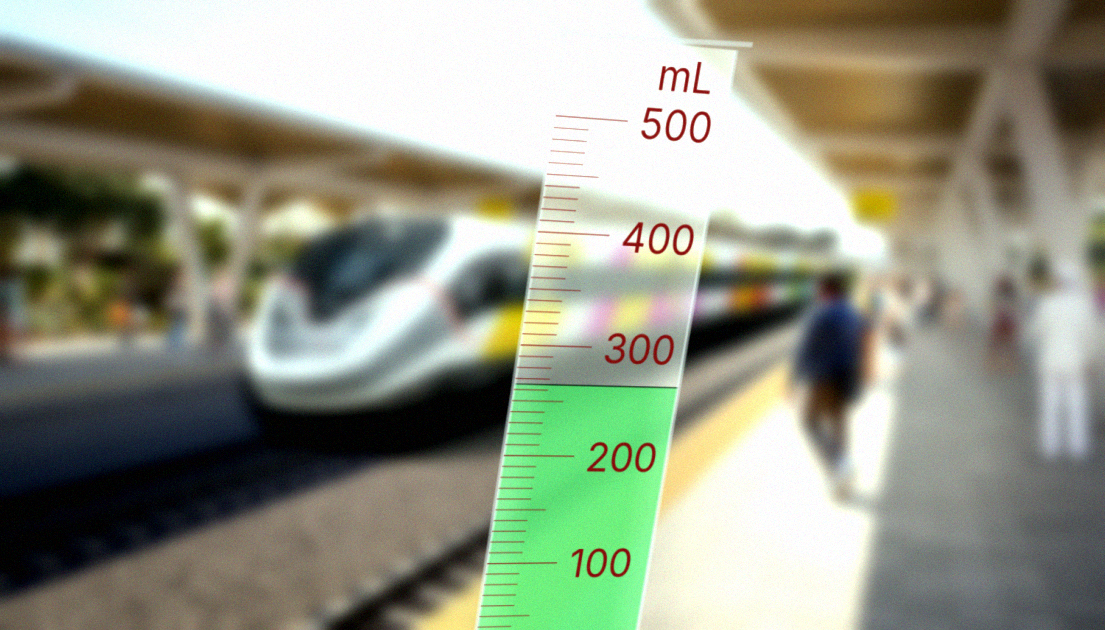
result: **265** mL
